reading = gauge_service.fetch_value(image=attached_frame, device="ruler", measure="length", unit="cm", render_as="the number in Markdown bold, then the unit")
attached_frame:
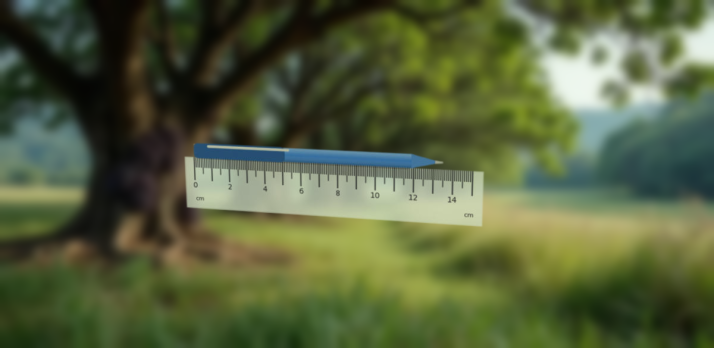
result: **13.5** cm
